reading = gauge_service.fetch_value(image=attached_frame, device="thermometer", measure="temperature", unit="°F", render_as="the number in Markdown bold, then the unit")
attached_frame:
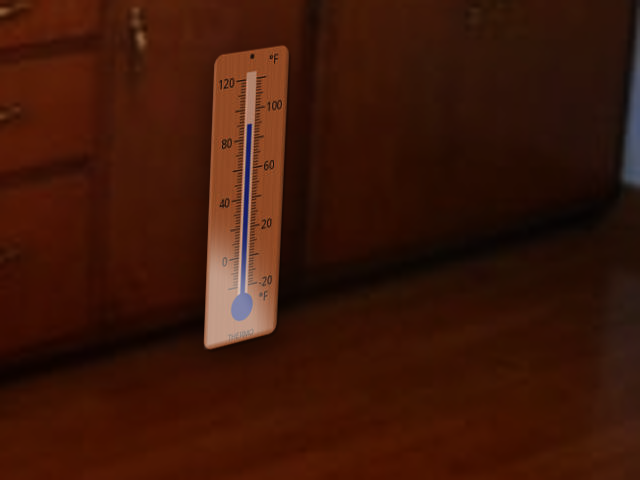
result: **90** °F
